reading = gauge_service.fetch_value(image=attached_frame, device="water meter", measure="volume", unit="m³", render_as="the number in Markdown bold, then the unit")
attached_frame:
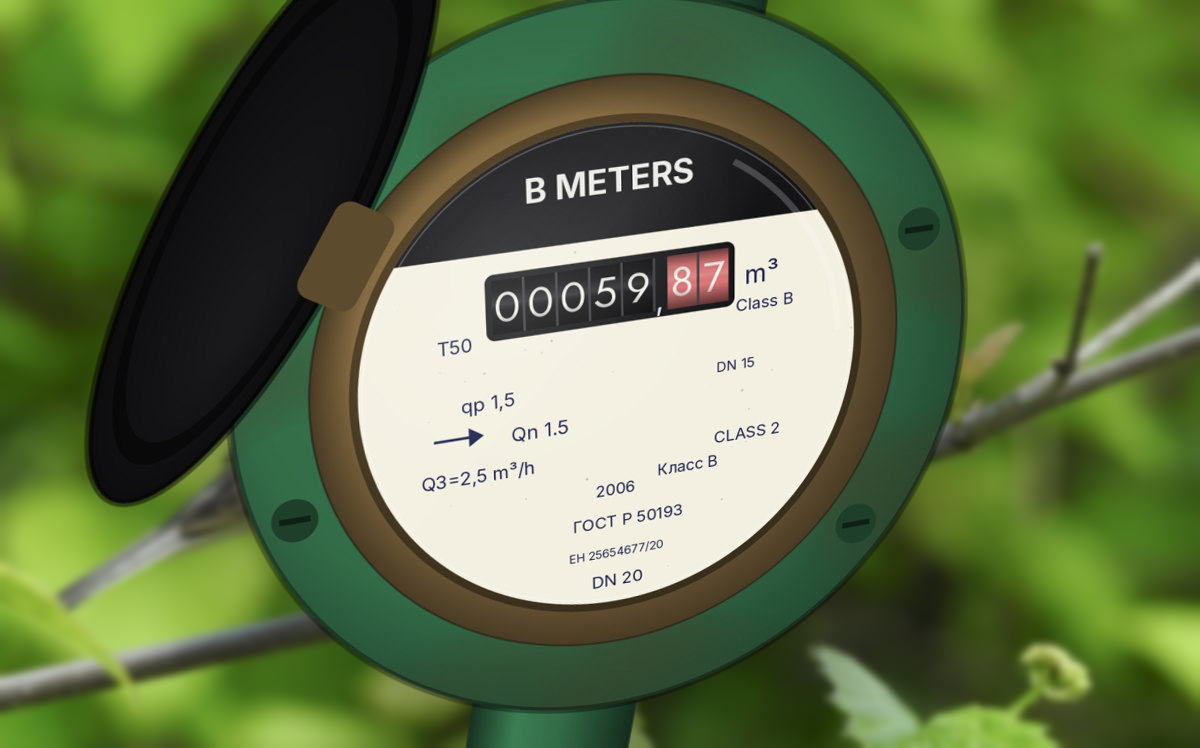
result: **59.87** m³
